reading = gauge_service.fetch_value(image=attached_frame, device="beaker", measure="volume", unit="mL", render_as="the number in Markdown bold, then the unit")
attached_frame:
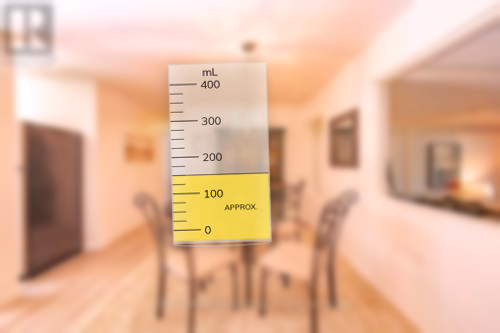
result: **150** mL
